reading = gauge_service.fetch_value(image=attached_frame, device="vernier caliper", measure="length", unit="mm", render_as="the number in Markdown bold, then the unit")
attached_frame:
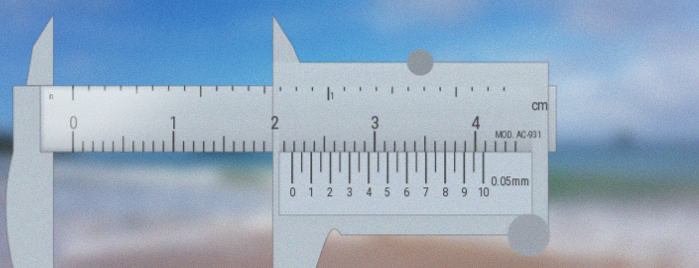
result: **21.8** mm
